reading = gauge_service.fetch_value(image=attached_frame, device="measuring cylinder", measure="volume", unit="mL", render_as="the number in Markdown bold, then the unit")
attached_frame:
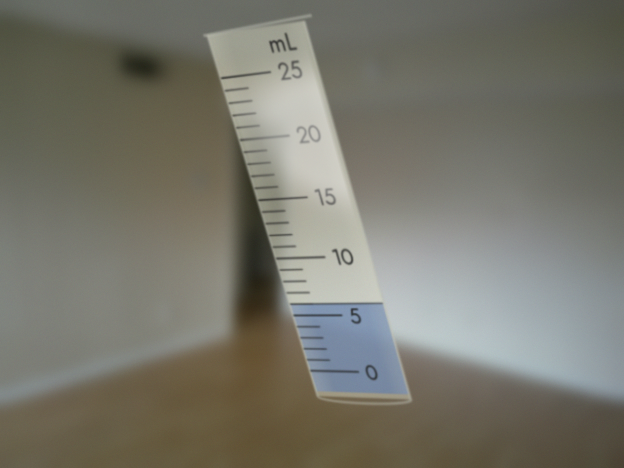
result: **6** mL
